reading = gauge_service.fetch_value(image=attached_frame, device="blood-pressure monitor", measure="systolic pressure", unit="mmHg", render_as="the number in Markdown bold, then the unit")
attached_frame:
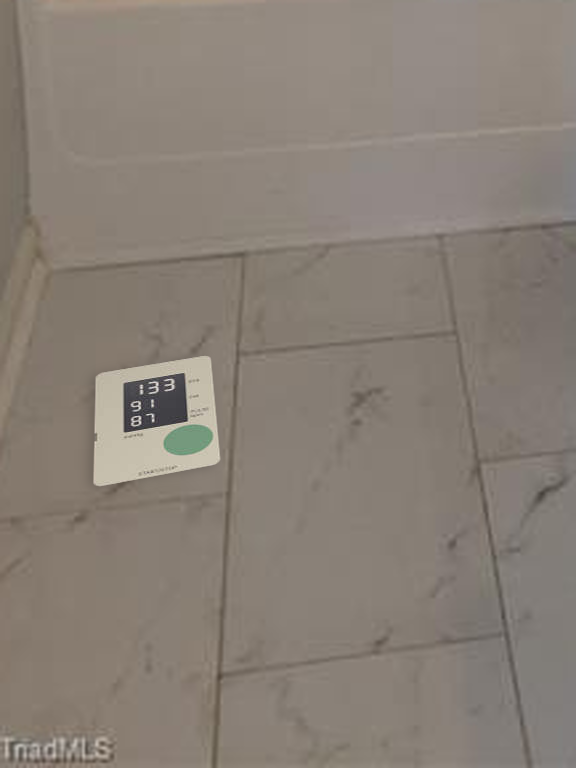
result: **133** mmHg
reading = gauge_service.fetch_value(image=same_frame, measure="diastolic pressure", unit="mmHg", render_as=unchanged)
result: **91** mmHg
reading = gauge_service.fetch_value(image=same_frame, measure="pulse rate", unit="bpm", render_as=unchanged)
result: **87** bpm
